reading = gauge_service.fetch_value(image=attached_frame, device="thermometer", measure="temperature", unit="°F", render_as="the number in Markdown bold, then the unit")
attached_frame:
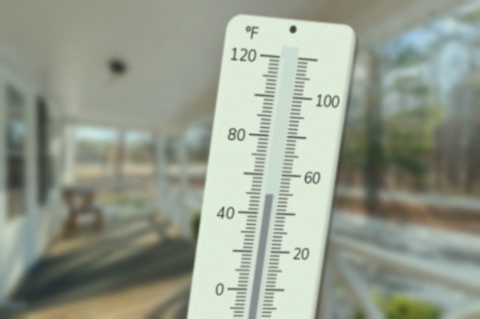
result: **50** °F
